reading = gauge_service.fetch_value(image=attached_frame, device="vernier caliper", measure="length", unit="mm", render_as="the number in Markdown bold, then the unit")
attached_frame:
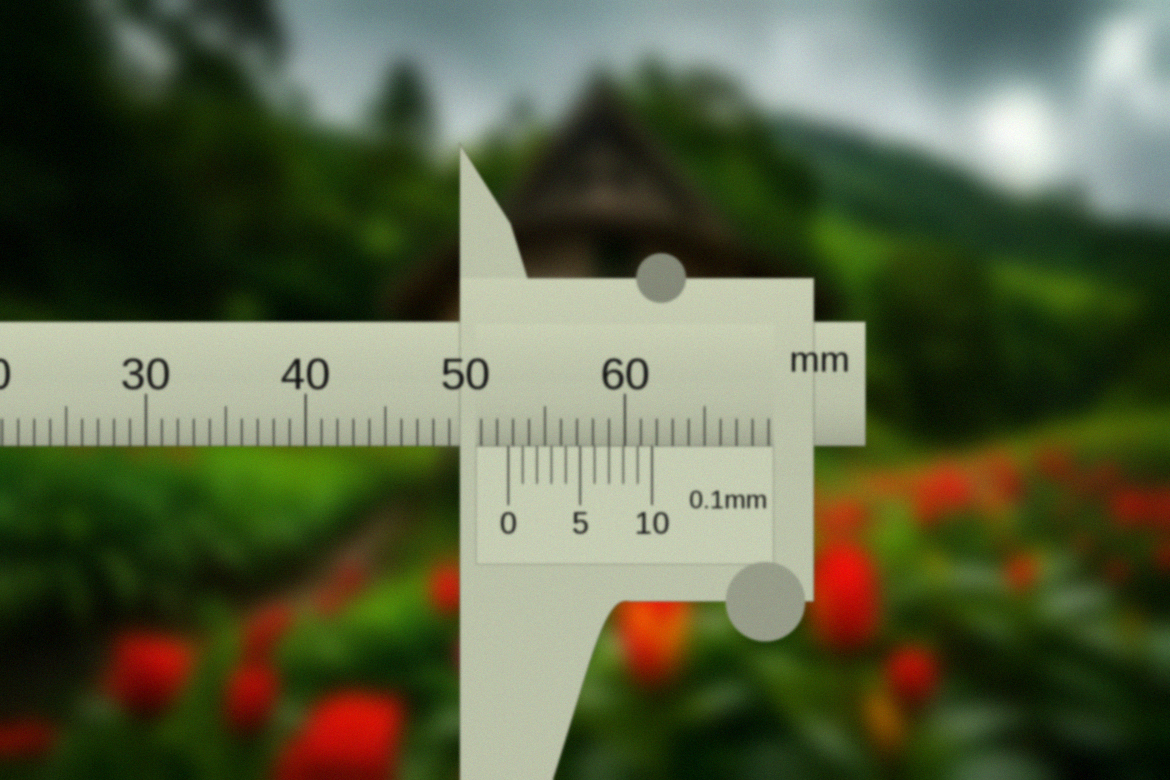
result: **52.7** mm
